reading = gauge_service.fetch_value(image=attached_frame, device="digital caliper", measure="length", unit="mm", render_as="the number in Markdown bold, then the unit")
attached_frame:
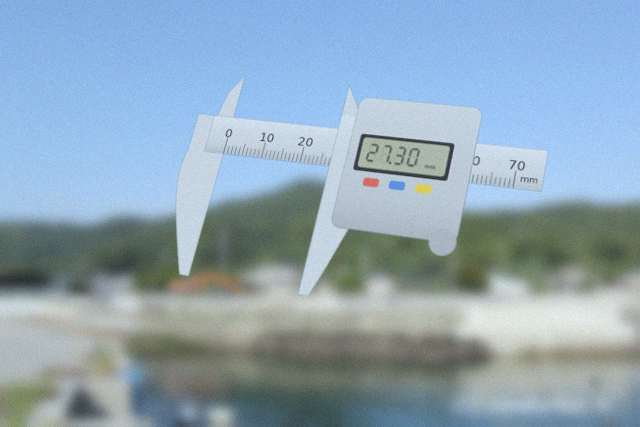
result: **27.30** mm
